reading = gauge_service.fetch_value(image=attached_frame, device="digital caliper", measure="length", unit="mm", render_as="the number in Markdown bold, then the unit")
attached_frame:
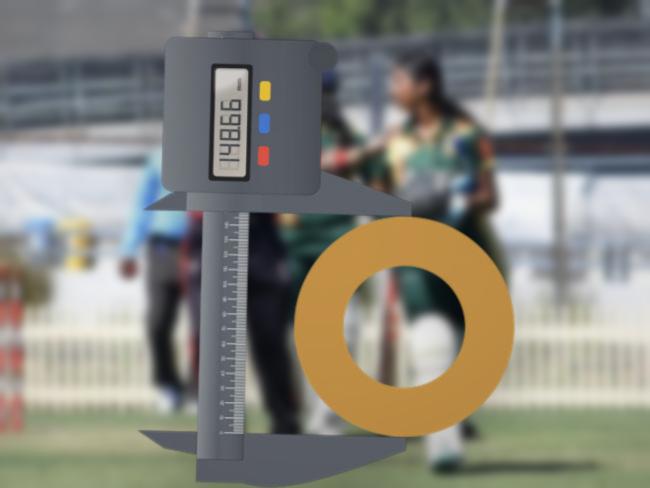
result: **148.66** mm
